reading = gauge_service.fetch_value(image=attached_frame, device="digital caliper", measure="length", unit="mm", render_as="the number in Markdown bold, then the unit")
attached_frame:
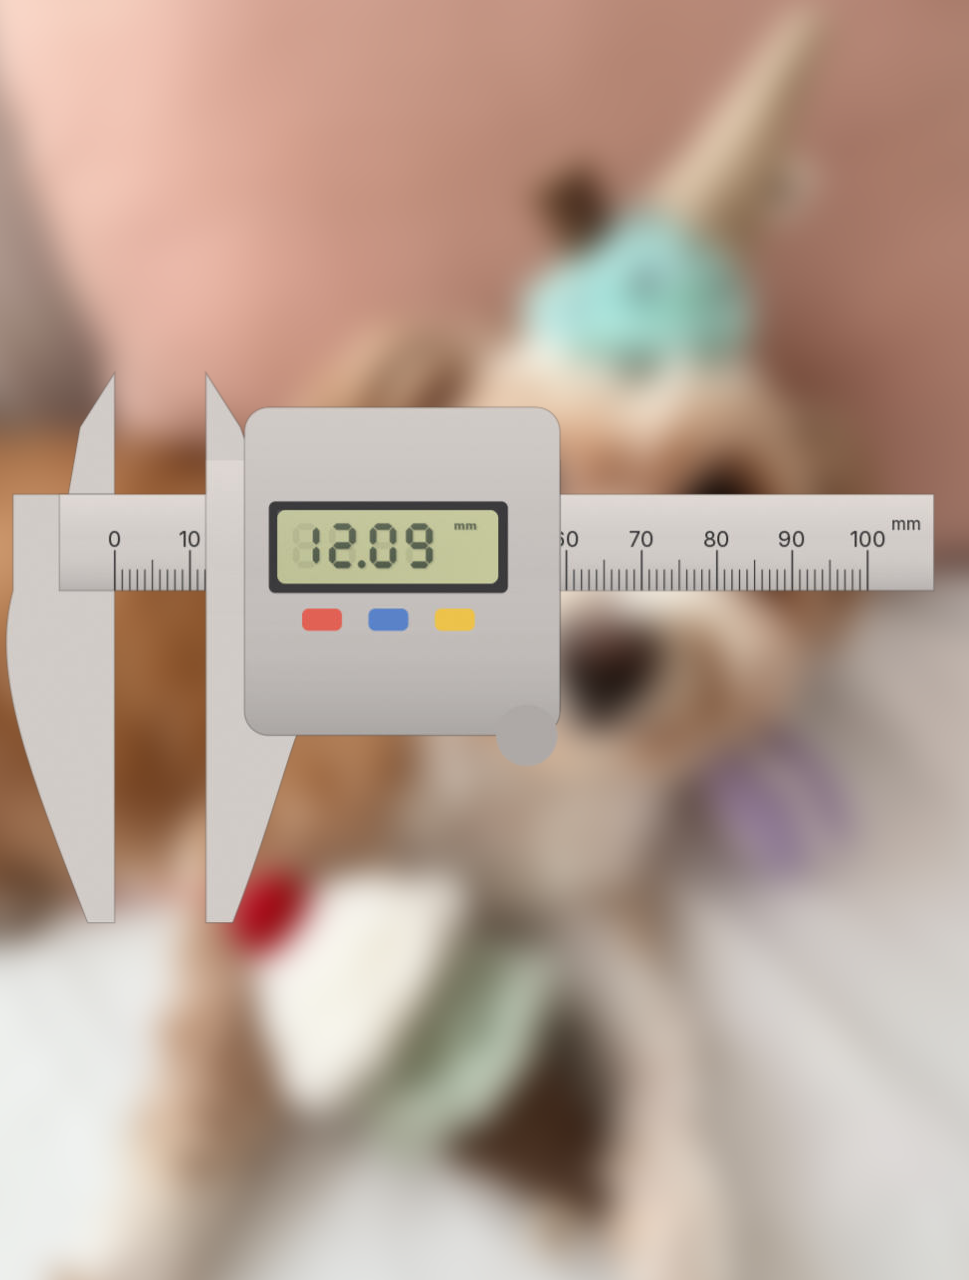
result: **12.09** mm
